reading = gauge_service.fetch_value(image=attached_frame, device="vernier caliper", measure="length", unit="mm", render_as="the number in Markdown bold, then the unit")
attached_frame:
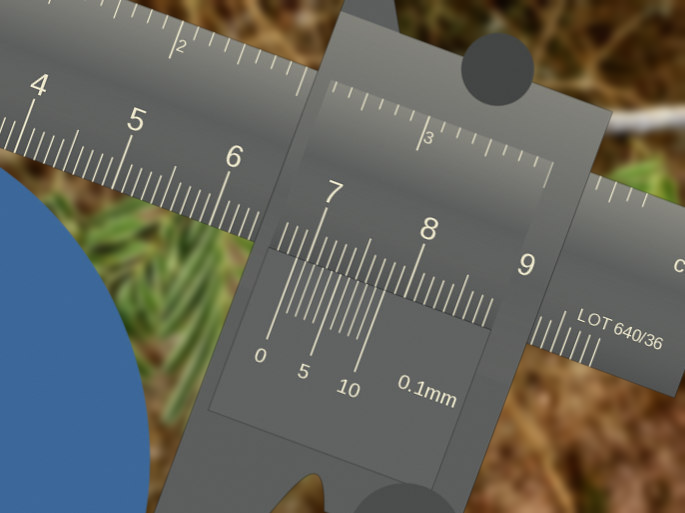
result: **69.0** mm
